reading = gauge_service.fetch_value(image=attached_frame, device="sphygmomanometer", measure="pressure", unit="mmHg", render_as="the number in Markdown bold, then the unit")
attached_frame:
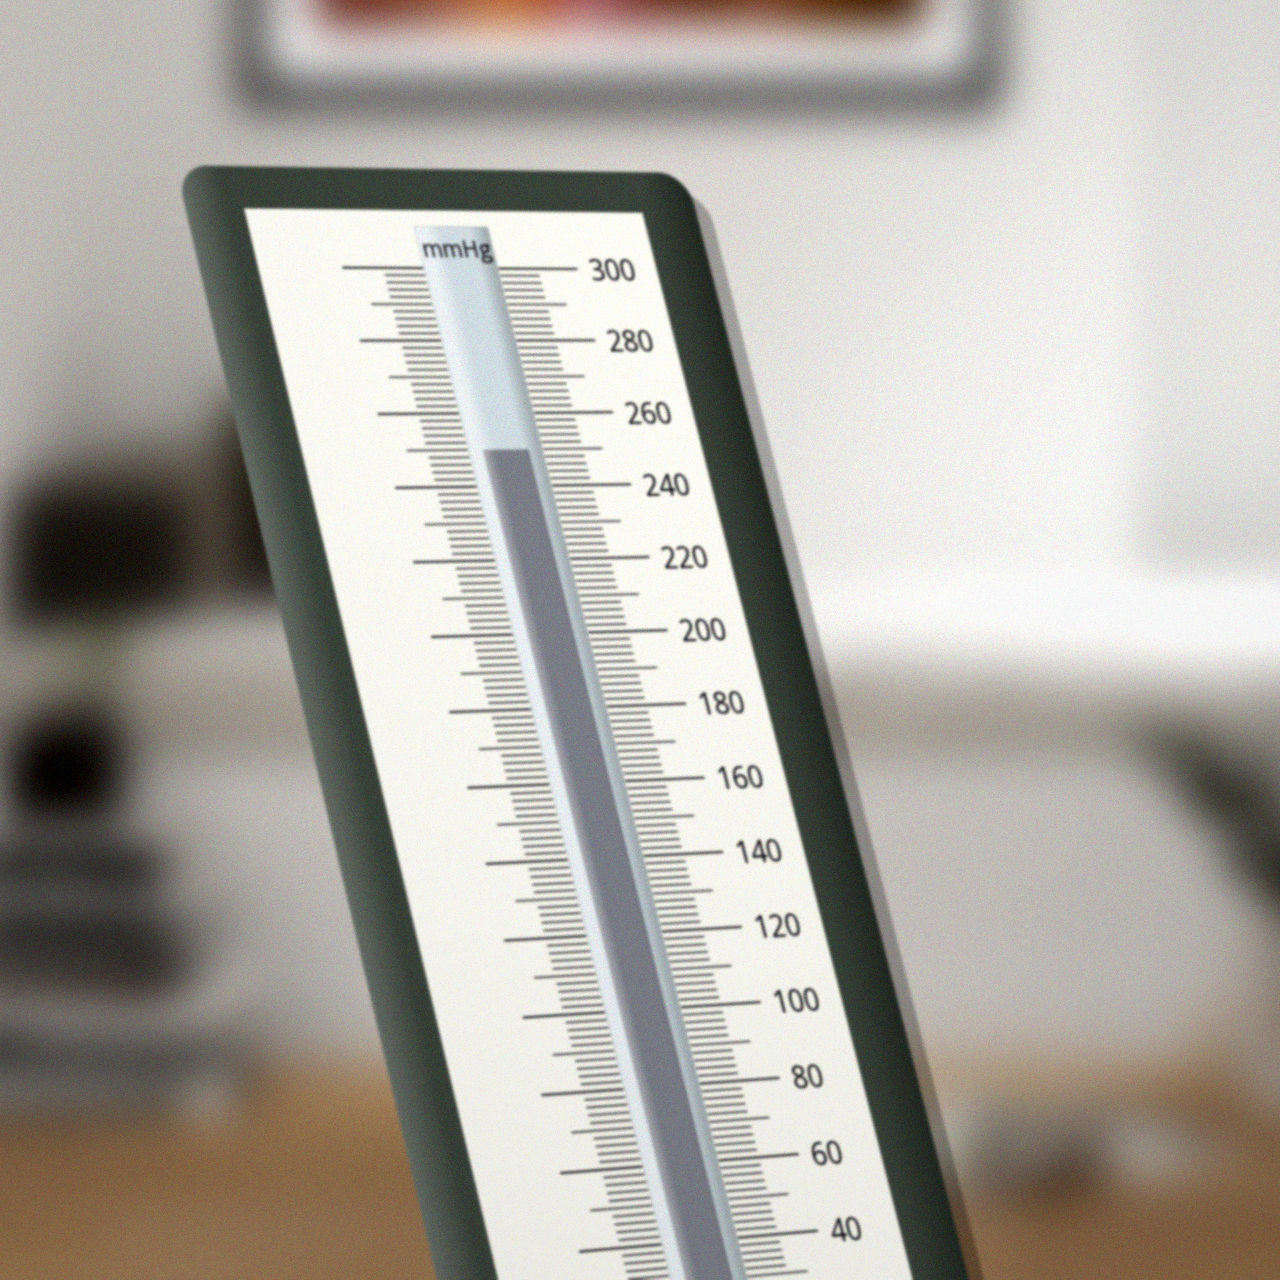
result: **250** mmHg
